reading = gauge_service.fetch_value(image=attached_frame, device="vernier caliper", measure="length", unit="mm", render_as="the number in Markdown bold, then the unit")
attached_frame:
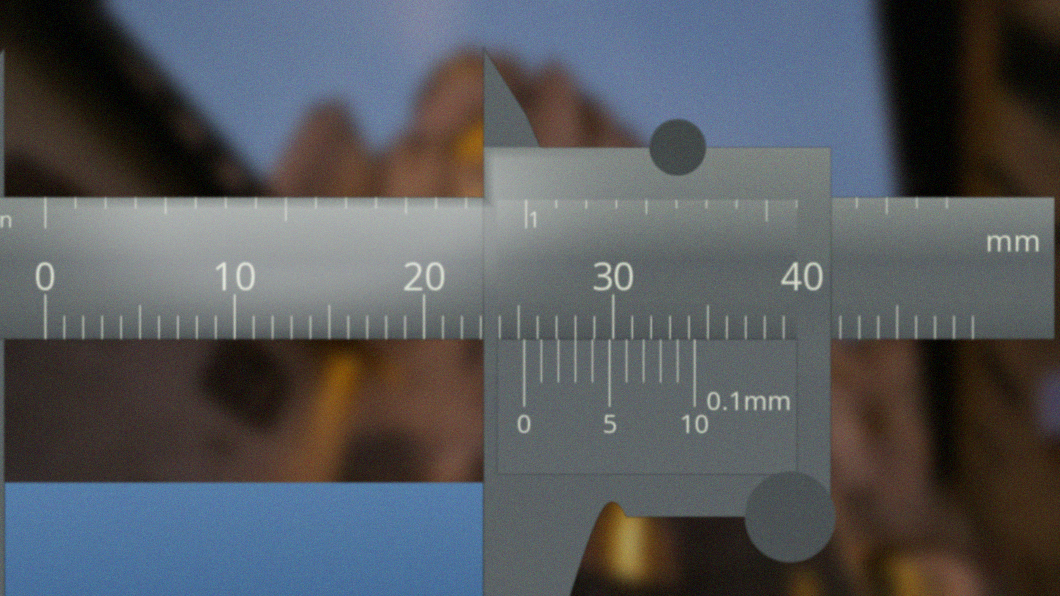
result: **25.3** mm
